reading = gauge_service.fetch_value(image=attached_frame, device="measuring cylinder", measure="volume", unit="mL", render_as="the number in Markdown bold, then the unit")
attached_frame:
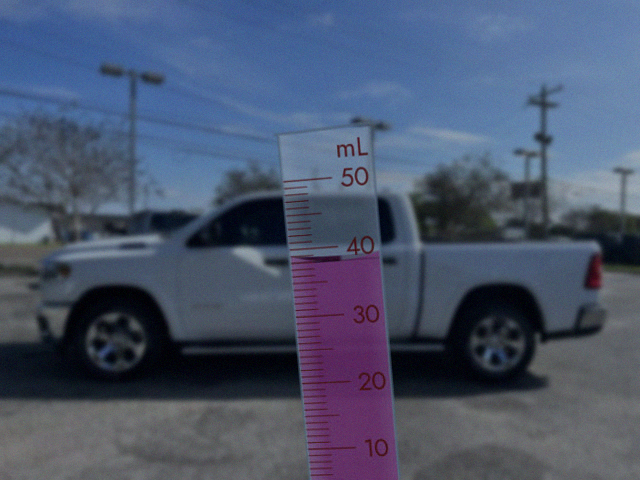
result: **38** mL
